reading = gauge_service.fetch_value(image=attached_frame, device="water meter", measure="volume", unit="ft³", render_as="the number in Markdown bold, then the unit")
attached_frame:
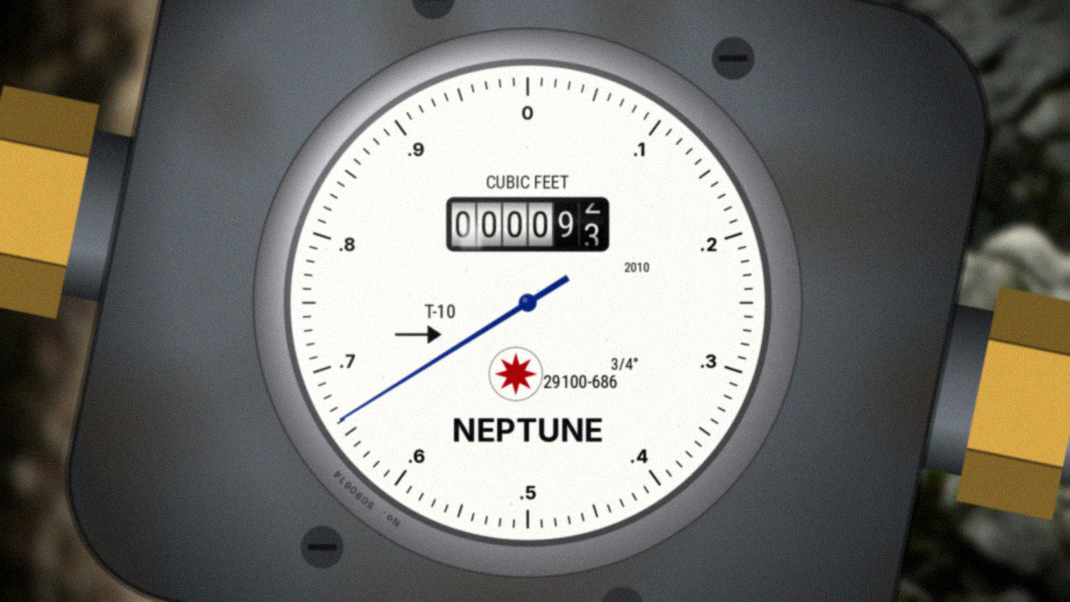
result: **92.66** ft³
